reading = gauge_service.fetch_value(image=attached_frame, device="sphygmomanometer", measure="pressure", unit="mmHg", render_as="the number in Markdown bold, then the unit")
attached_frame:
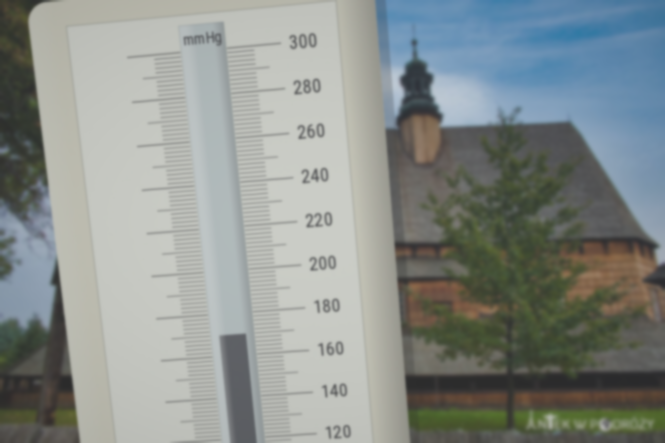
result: **170** mmHg
